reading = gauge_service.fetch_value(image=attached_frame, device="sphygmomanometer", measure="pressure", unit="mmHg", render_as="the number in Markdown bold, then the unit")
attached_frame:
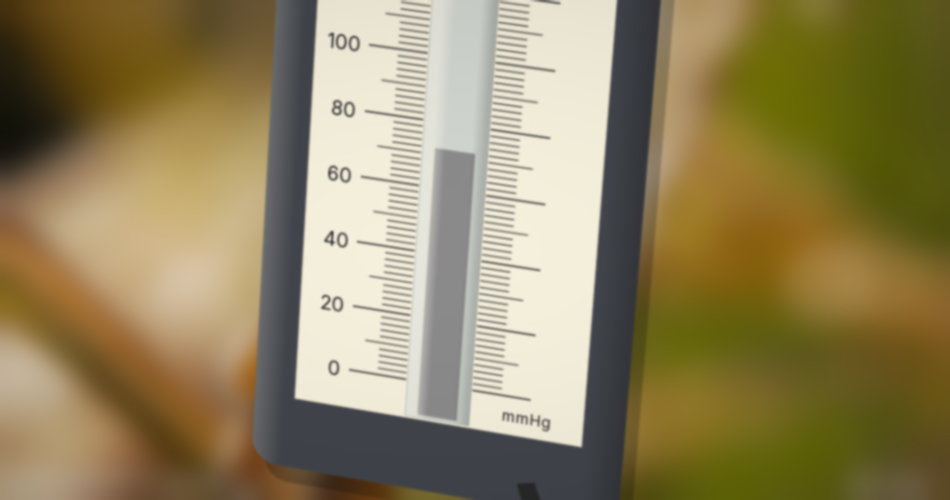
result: **72** mmHg
